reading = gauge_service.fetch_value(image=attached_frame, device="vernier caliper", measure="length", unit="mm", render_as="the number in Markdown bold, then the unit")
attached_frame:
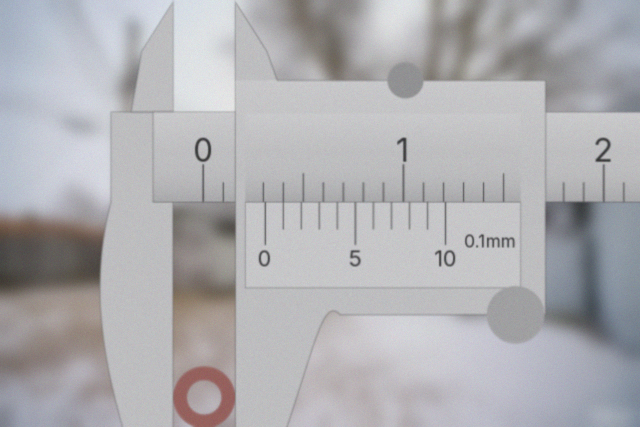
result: **3.1** mm
